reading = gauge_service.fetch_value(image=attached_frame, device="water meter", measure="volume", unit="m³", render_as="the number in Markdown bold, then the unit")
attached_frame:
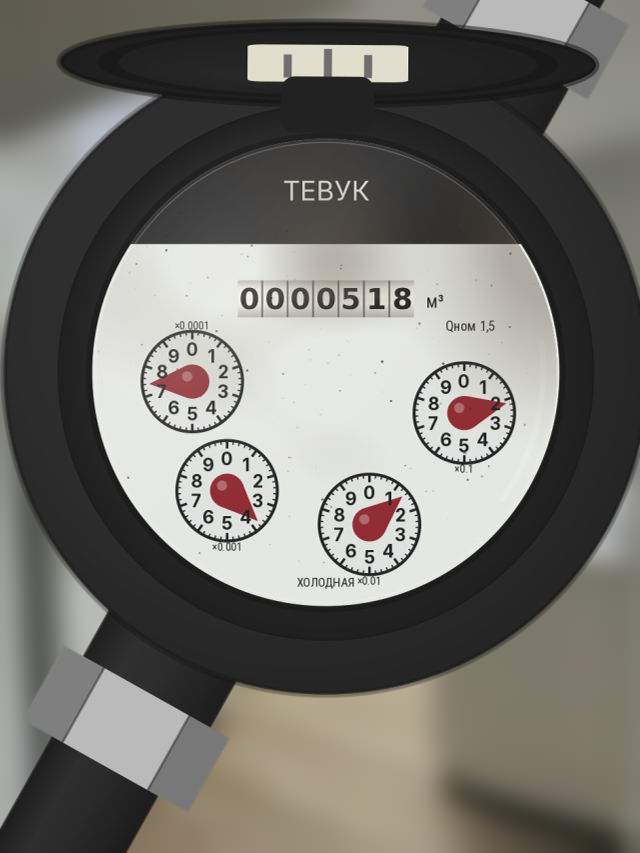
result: **518.2137** m³
